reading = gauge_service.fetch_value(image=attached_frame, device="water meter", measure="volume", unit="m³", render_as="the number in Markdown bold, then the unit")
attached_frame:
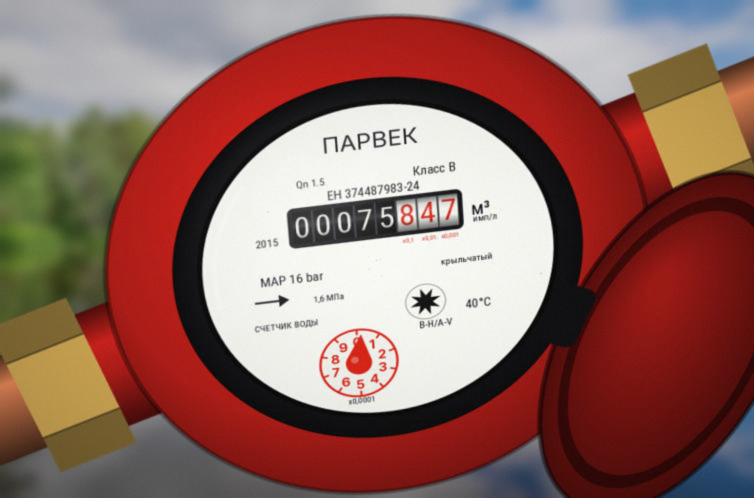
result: **75.8470** m³
